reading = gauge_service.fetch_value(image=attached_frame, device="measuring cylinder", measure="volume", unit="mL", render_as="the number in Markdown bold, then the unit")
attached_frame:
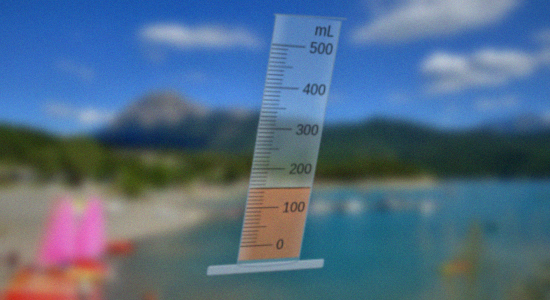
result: **150** mL
